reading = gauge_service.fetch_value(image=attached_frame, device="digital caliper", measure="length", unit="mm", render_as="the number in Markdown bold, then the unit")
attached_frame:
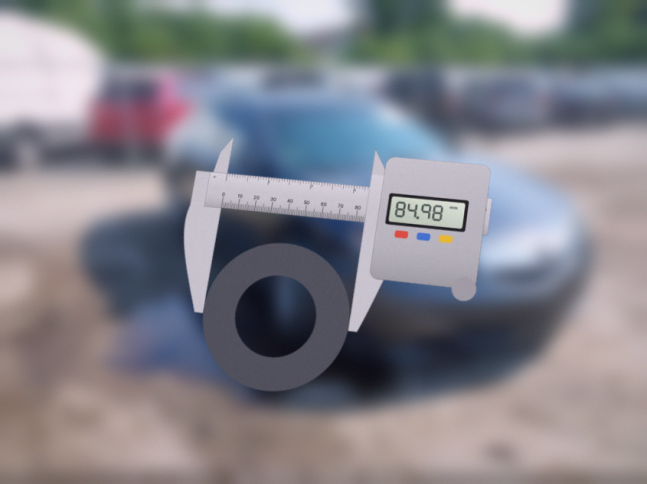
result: **84.98** mm
